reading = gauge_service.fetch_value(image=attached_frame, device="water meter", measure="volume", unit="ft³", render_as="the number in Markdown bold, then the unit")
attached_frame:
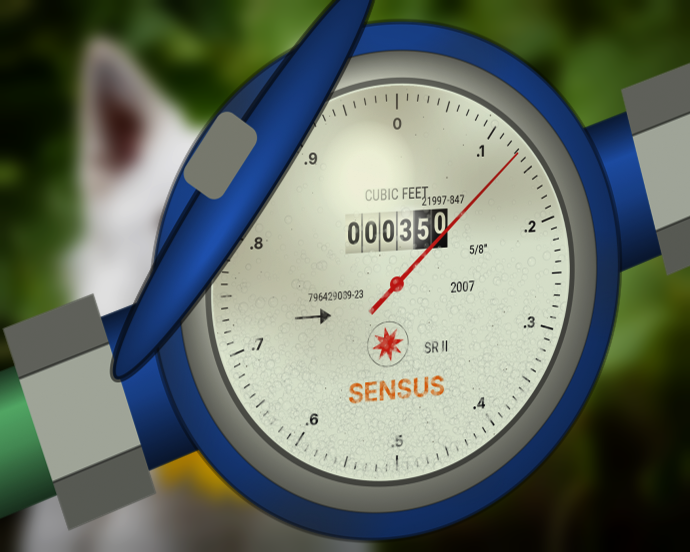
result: **350.13** ft³
